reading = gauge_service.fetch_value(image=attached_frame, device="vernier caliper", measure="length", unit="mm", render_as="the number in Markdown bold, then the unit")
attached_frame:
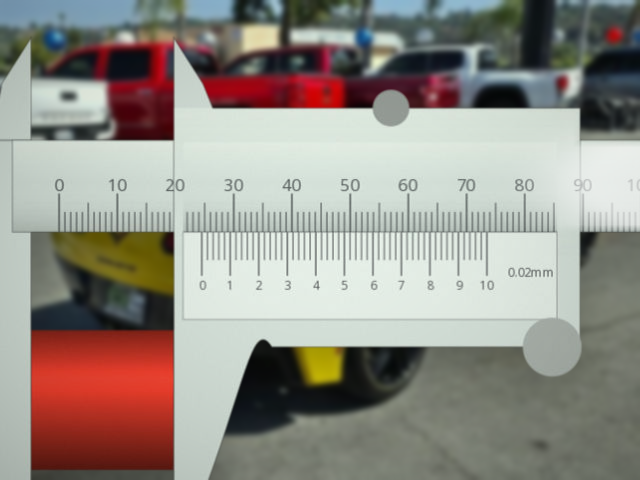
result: **24.5** mm
